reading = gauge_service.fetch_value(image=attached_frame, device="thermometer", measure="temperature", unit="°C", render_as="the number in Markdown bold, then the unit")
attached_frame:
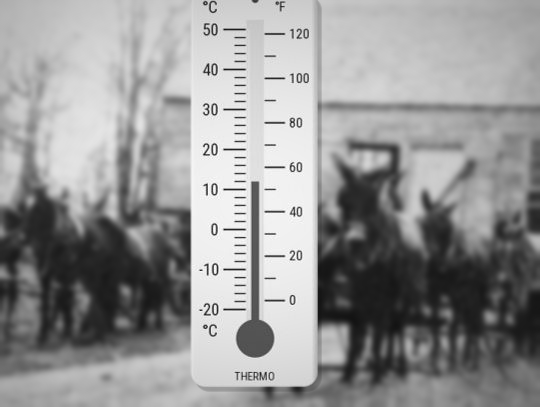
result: **12** °C
